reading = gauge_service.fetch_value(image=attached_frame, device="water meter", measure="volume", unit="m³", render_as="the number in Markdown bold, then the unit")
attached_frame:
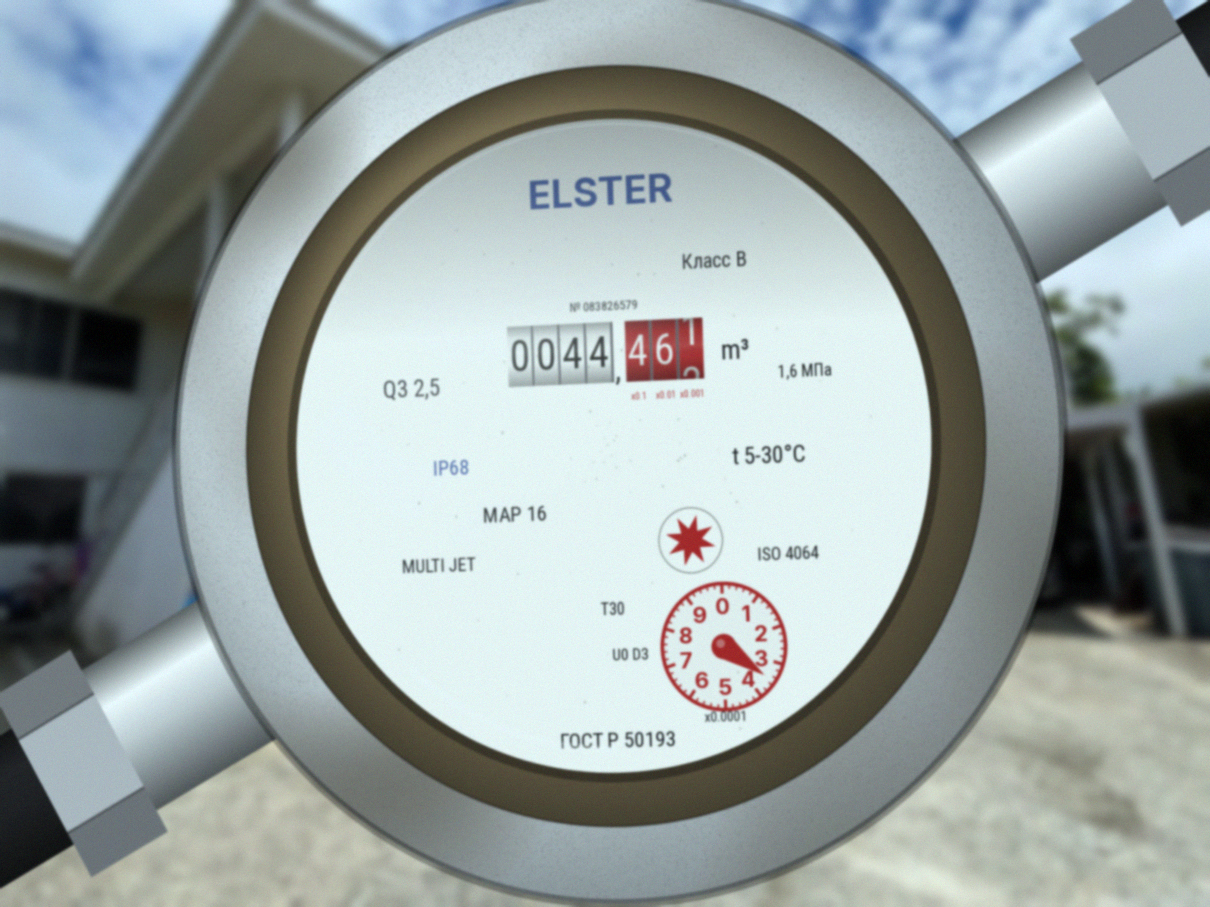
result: **44.4613** m³
